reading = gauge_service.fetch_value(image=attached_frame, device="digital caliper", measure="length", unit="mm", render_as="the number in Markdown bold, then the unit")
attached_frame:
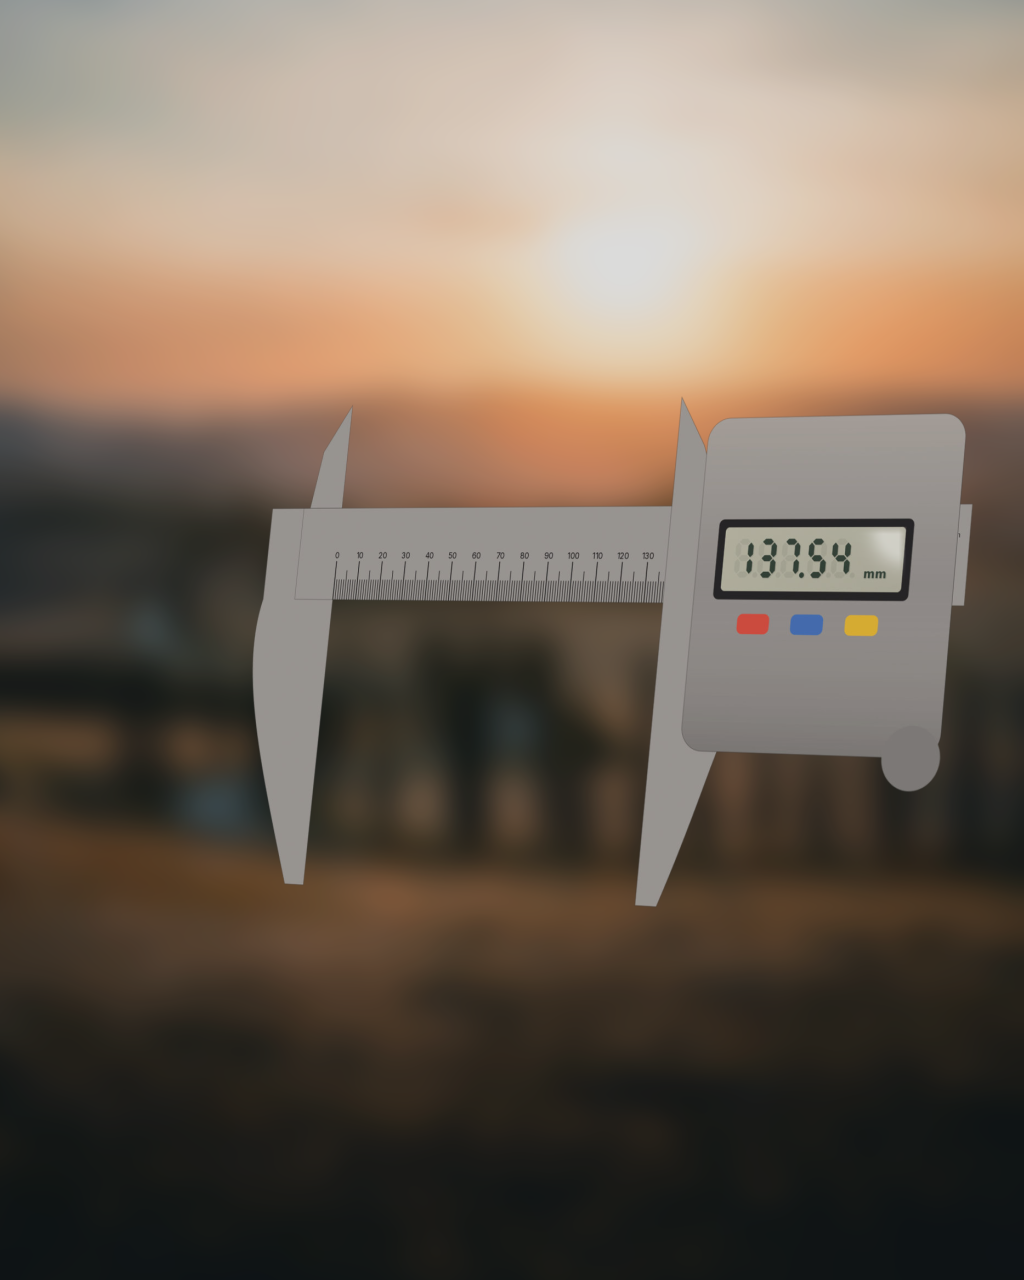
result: **137.54** mm
